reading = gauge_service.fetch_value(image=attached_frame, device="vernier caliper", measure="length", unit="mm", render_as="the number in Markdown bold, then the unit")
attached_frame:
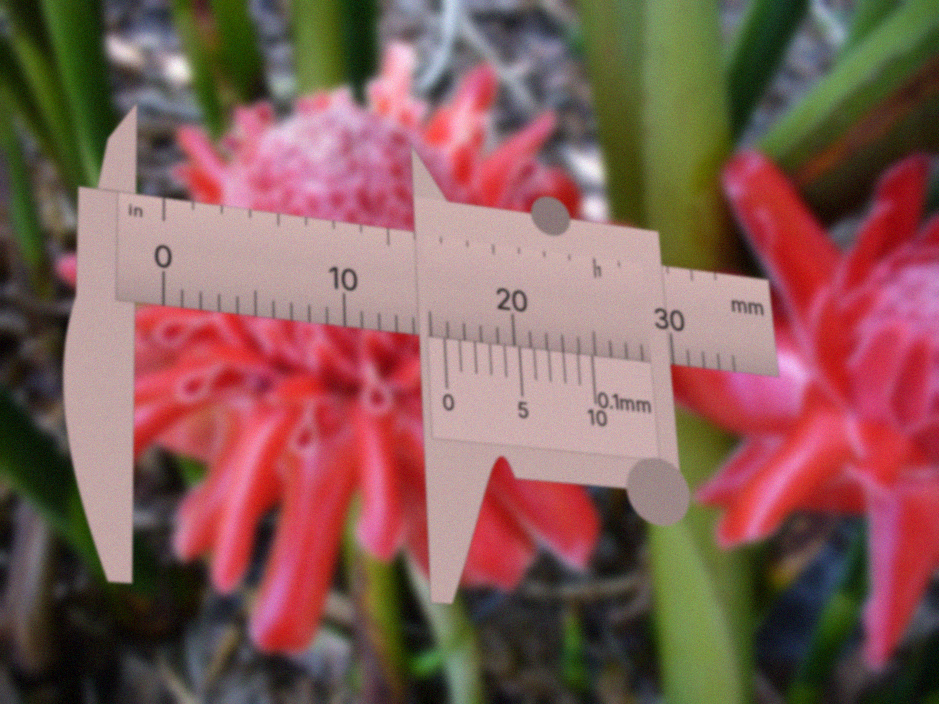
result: **15.8** mm
